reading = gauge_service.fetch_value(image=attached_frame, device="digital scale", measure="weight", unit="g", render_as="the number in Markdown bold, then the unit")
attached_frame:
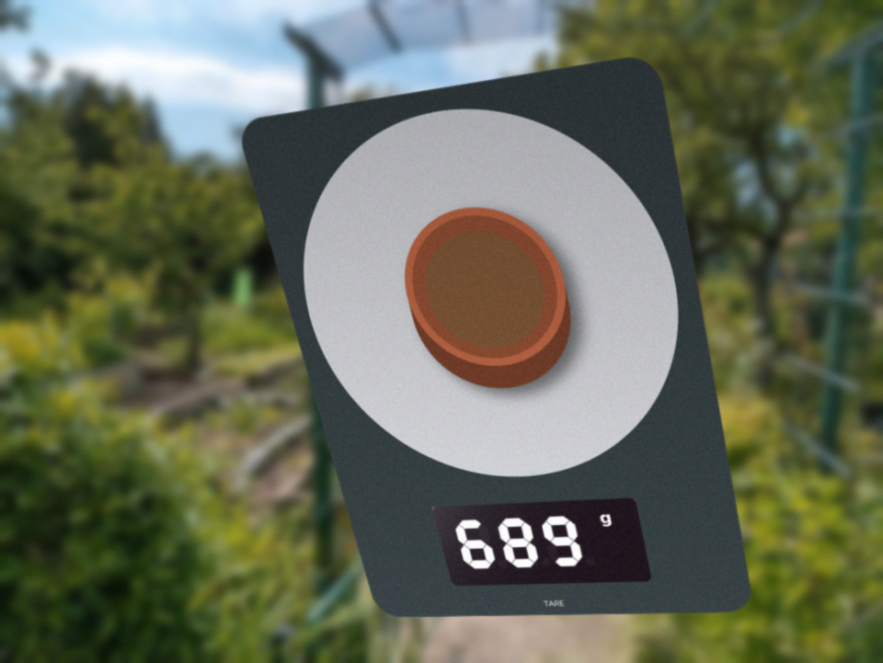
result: **689** g
